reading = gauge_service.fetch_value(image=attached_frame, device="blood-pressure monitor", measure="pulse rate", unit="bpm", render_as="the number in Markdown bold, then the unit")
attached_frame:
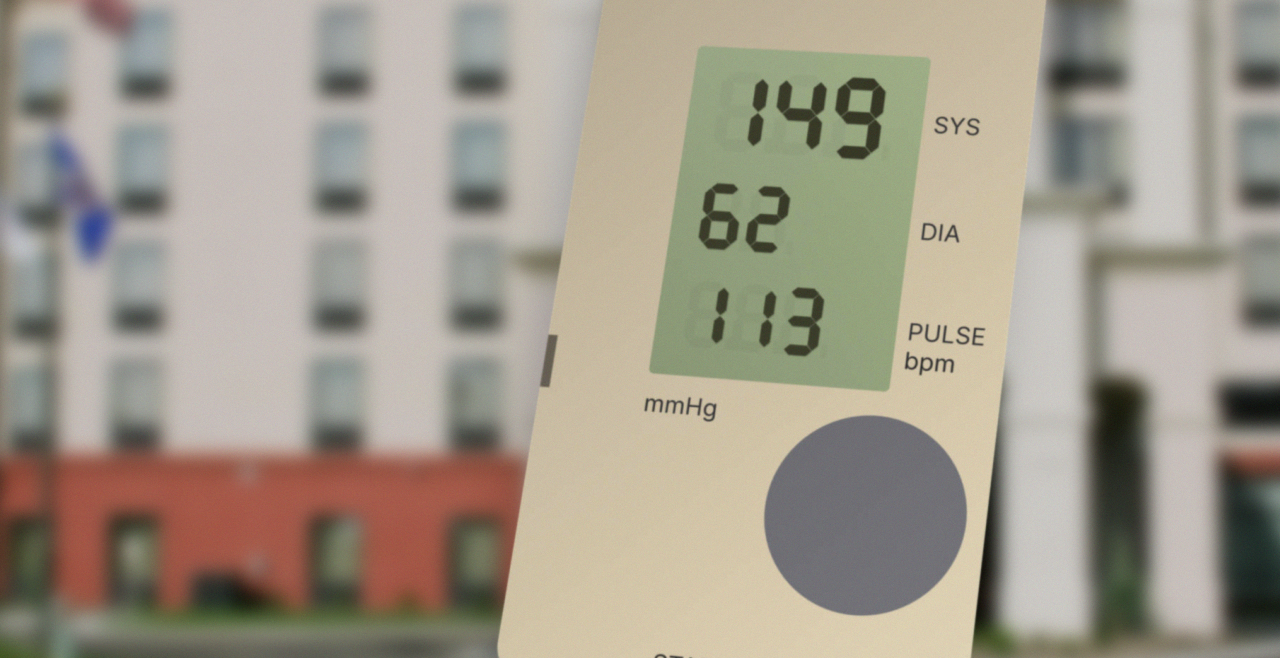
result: **113** bpm
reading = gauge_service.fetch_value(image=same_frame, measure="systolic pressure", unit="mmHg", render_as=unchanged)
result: **149** mmHg
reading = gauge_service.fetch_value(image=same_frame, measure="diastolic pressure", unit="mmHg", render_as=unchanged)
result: **62** mmHg
